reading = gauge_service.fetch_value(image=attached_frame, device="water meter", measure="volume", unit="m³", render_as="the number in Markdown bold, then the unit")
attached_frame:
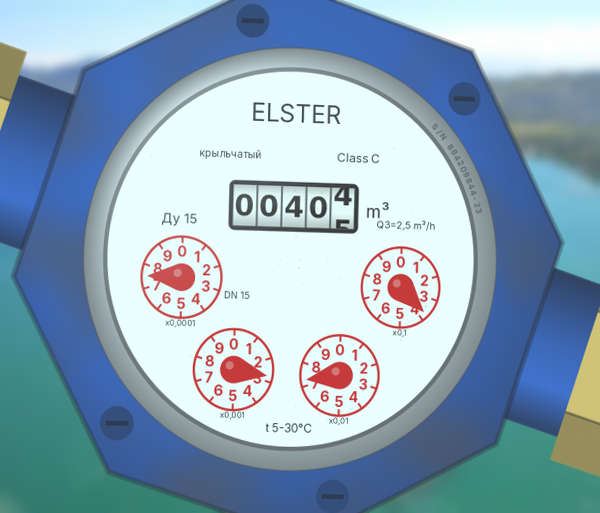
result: **404.3727** m³
